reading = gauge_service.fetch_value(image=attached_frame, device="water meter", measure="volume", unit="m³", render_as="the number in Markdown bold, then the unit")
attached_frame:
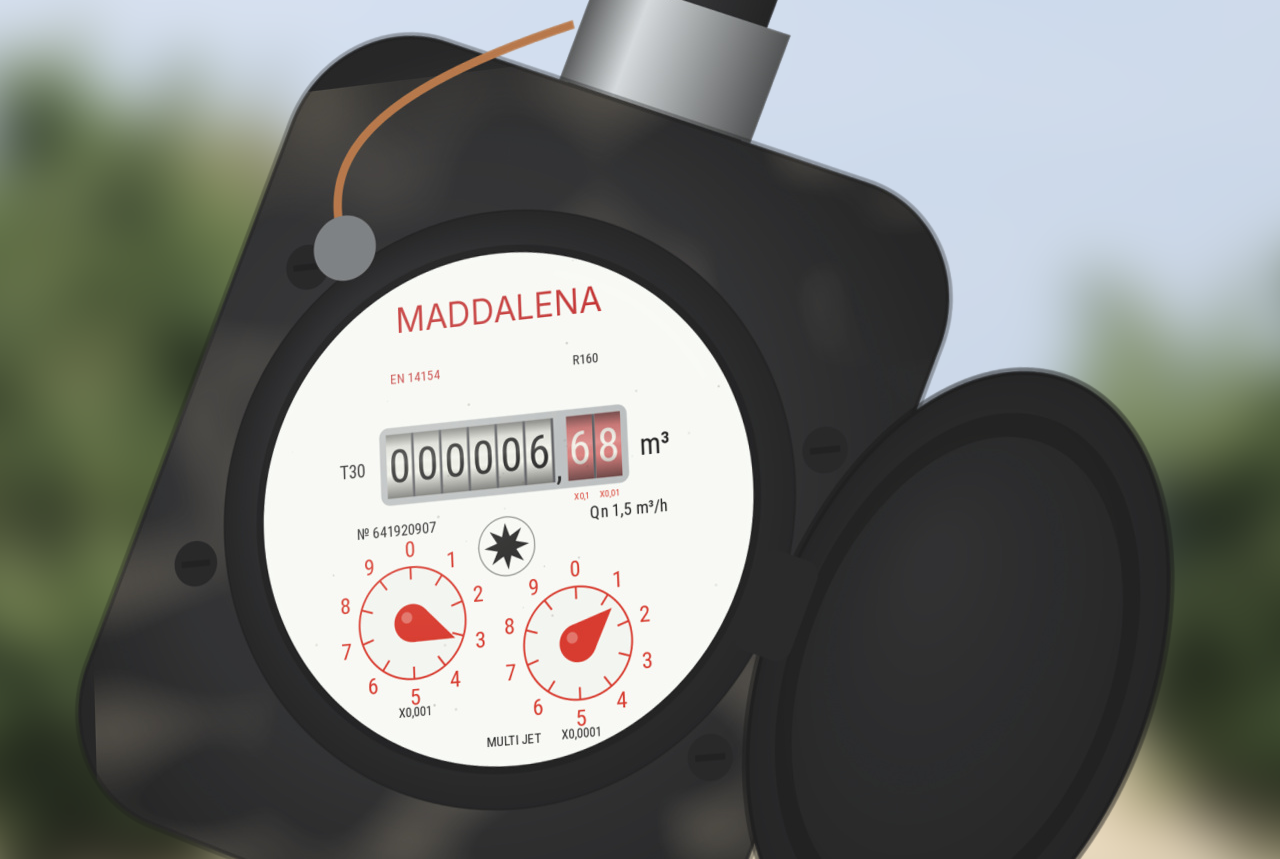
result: **6.6831** m³
